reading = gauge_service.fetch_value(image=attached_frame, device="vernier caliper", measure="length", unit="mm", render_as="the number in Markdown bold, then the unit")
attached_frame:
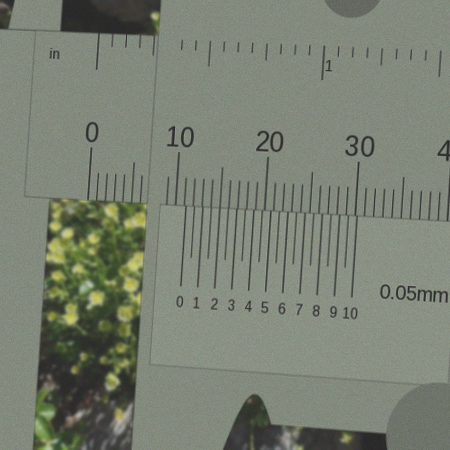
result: **11.2** mm
